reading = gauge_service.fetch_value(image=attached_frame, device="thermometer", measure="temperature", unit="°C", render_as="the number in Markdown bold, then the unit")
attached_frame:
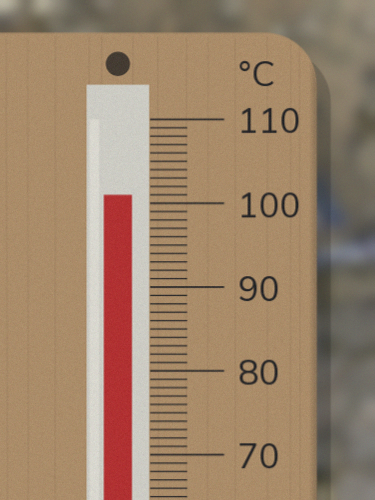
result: **101** °C
